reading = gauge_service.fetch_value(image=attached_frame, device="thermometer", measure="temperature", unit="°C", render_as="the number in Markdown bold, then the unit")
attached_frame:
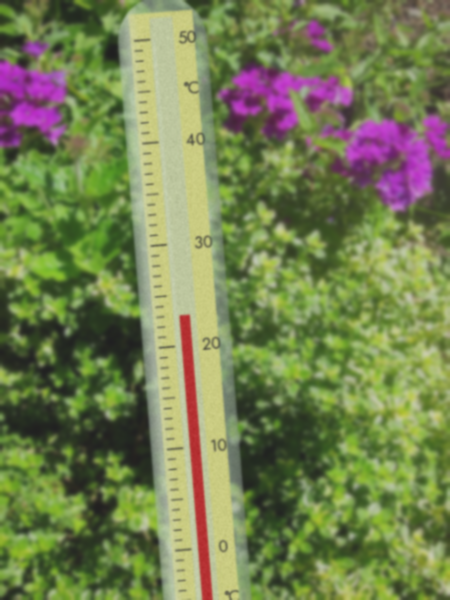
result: **23** °C
